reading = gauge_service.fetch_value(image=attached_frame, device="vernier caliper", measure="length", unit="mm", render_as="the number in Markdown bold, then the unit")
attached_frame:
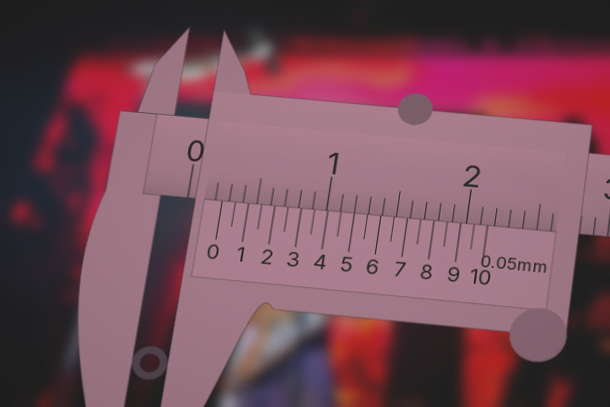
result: **2.5** mm
